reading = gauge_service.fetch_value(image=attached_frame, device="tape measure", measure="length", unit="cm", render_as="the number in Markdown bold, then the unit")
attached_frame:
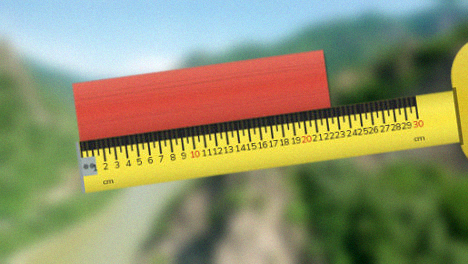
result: **22.5** cm
